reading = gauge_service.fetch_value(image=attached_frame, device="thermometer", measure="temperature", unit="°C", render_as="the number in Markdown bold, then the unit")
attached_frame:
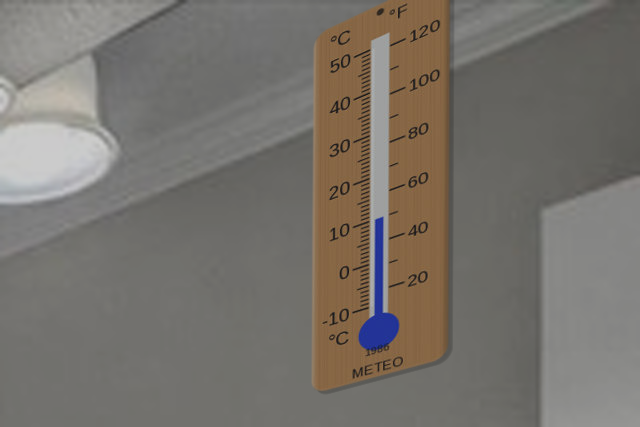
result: **10** °C
